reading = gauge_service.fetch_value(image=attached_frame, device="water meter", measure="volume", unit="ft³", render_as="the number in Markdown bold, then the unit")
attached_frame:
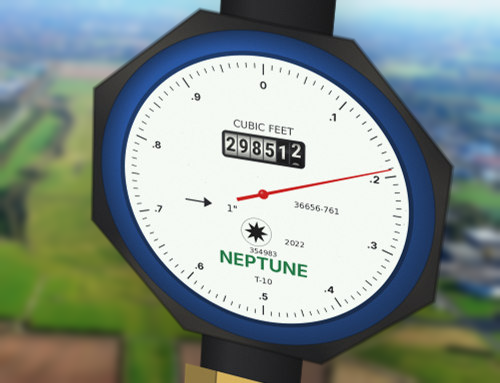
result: **298512.19** ft³
